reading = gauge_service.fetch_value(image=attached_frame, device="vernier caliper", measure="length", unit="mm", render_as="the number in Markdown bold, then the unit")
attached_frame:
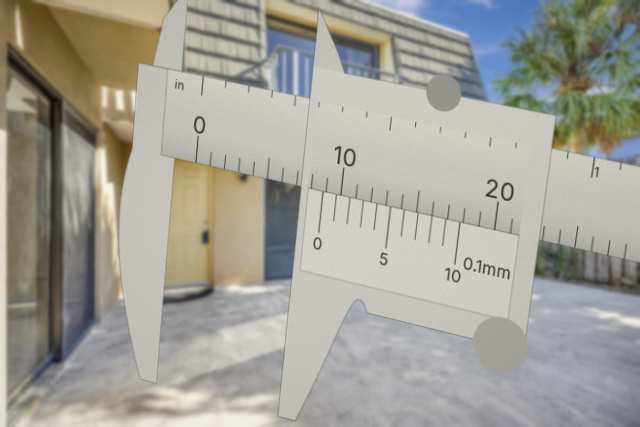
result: **8.8** mm
